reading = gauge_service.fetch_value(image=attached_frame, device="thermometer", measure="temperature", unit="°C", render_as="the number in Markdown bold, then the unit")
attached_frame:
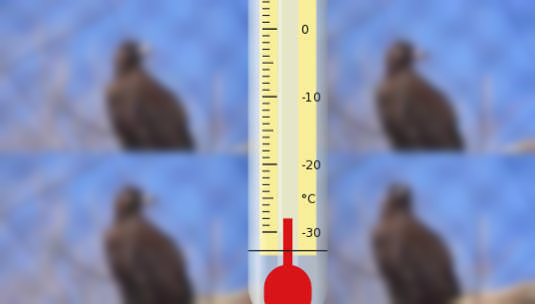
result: **-28** °C
